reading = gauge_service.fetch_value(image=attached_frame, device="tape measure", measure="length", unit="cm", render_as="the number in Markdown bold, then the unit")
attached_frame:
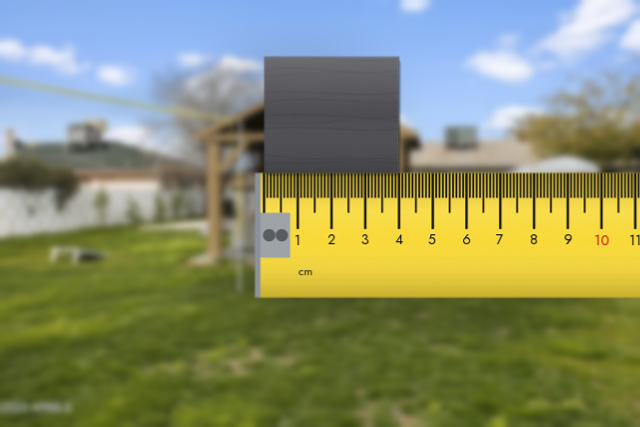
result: **4** cm
